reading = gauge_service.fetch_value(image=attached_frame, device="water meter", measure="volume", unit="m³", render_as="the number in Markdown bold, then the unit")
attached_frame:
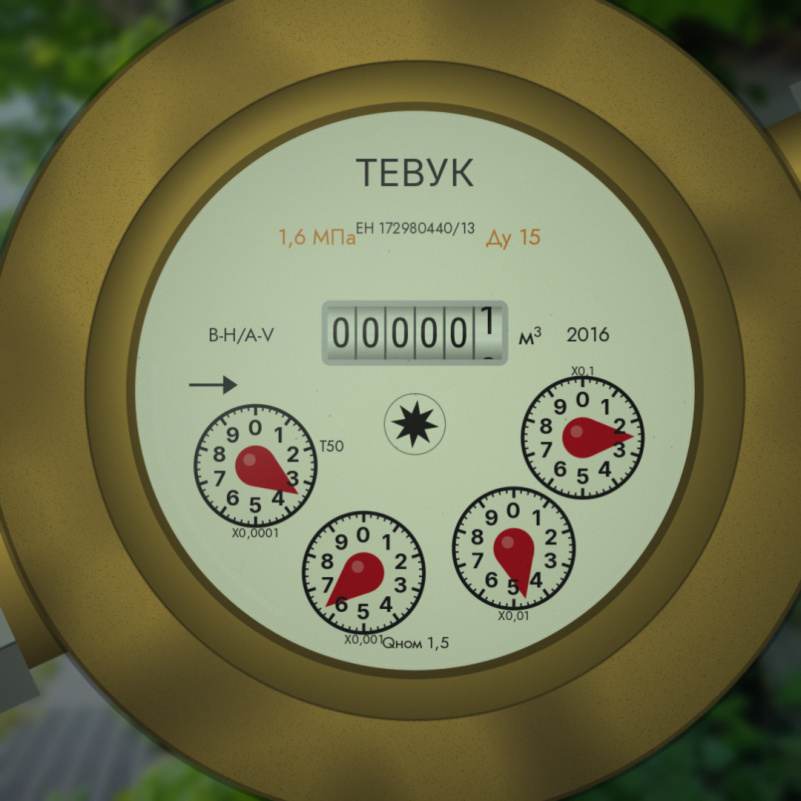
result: **1.2463** m³
